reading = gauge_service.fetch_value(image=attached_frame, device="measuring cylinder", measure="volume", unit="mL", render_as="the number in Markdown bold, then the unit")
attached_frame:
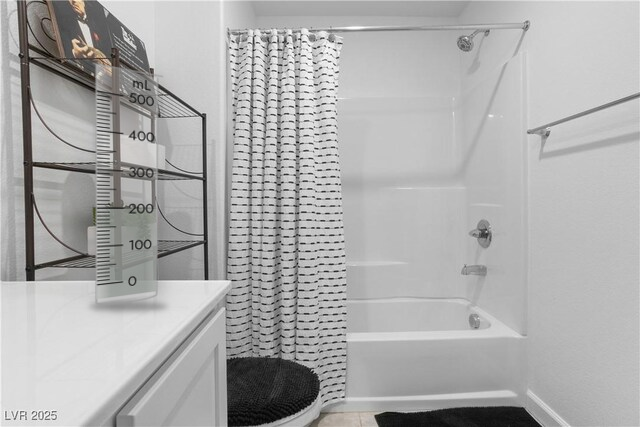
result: **200** mL
